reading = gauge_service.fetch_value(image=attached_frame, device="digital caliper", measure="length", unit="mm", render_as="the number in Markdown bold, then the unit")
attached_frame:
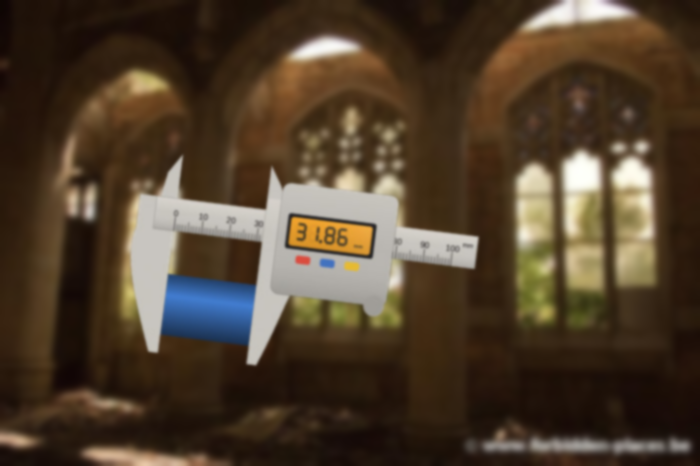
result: **31.86** mm
